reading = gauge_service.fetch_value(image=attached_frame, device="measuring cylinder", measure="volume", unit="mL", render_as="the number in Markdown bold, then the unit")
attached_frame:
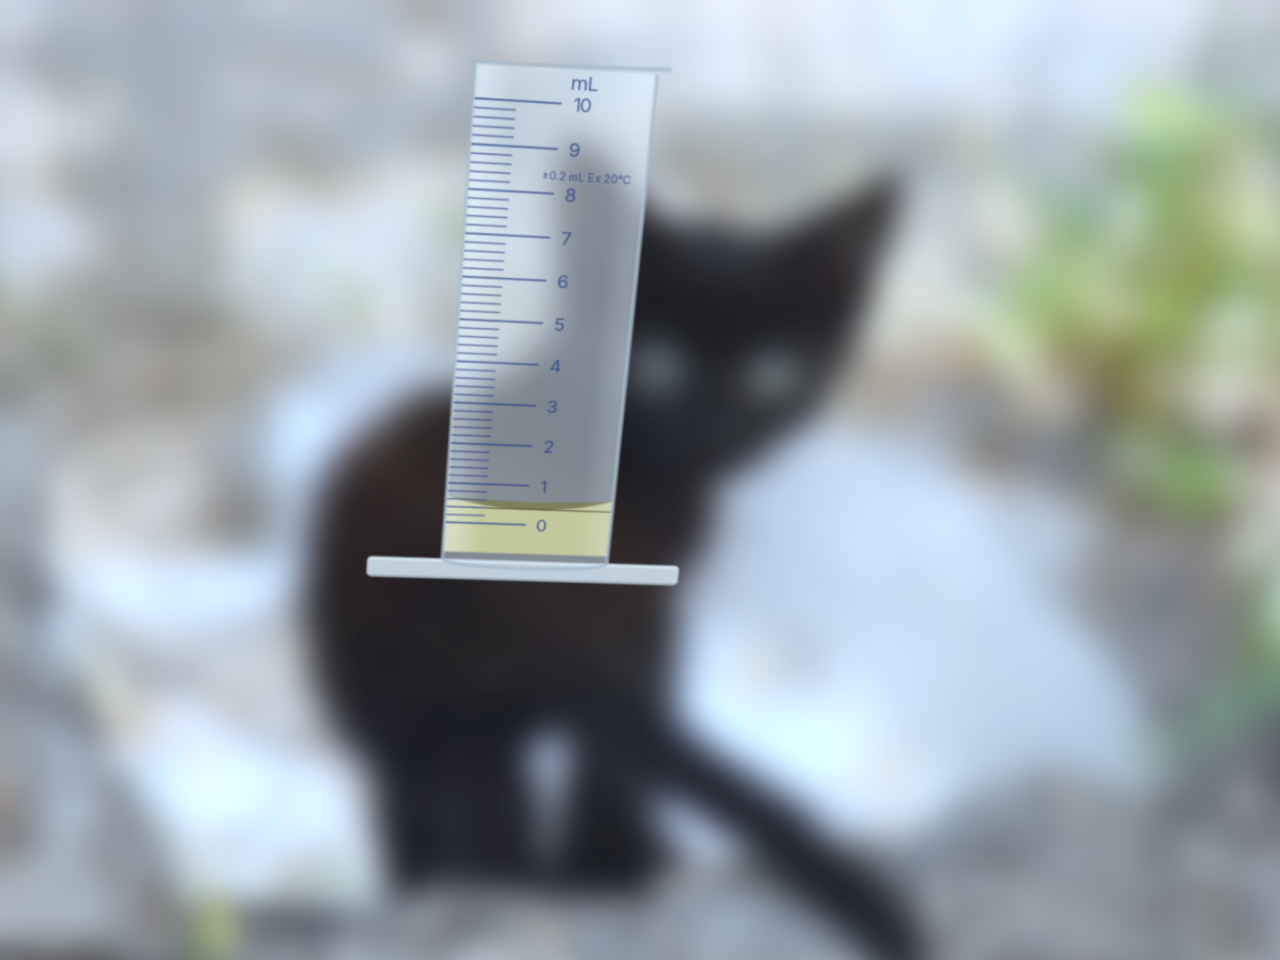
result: **0.4** mL
